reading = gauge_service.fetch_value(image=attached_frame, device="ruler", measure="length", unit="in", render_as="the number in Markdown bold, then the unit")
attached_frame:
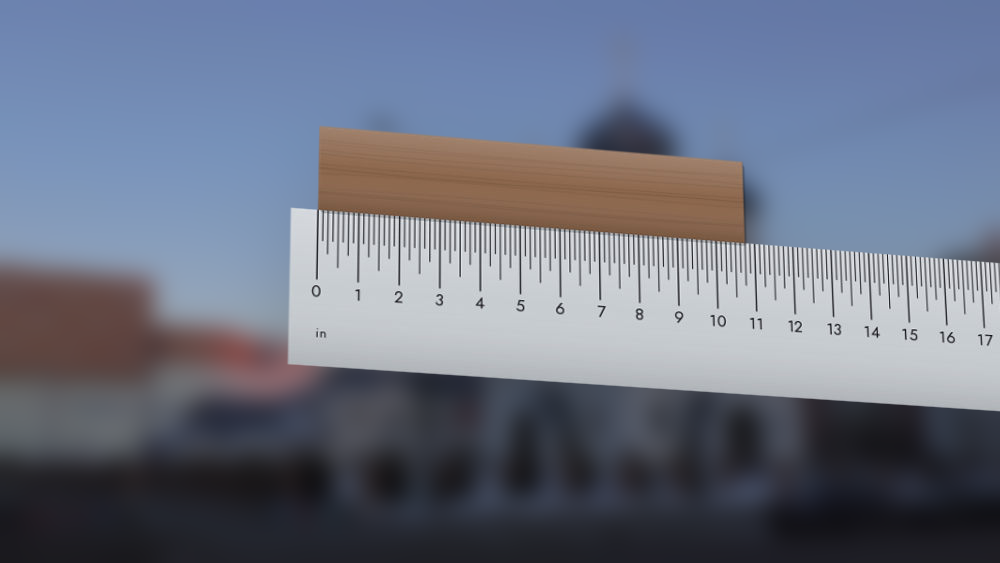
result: **10.75** in
